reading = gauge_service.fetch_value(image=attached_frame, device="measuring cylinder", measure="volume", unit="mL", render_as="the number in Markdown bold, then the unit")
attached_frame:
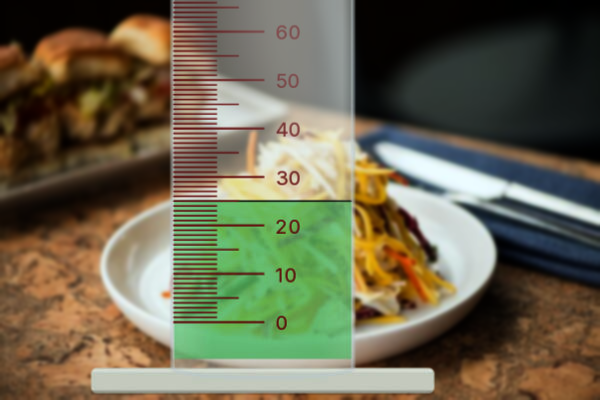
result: **25** mL
